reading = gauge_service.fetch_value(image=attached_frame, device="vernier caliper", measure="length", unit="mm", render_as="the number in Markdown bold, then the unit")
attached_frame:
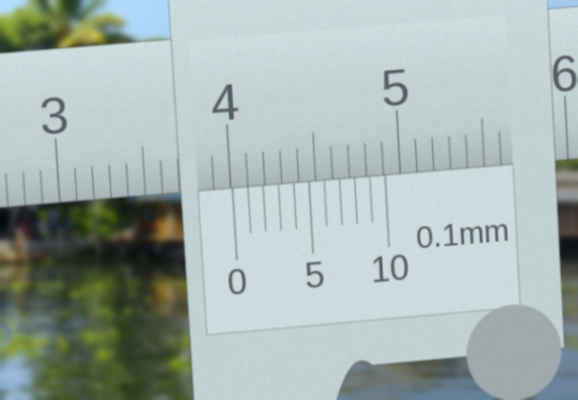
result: **40.1** mm
